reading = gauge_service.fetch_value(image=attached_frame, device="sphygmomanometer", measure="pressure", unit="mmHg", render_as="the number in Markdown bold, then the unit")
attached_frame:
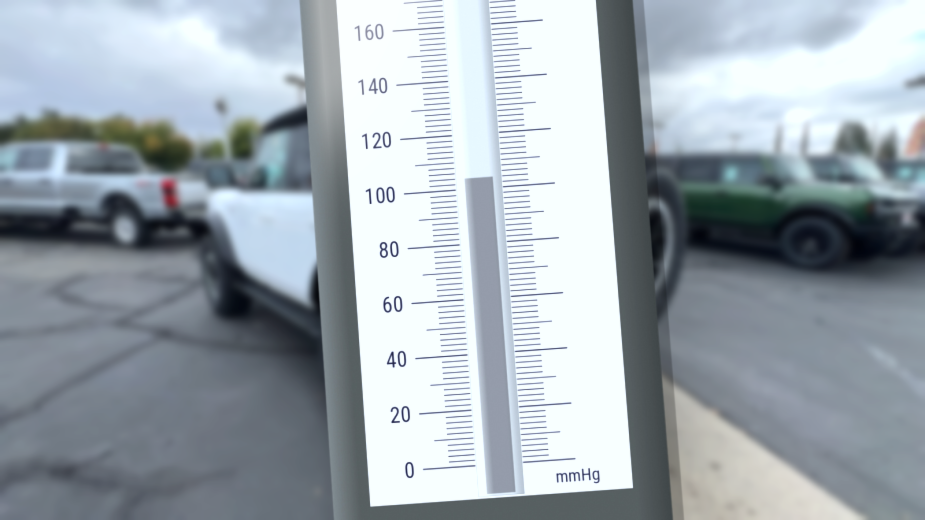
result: **104** mmHg
